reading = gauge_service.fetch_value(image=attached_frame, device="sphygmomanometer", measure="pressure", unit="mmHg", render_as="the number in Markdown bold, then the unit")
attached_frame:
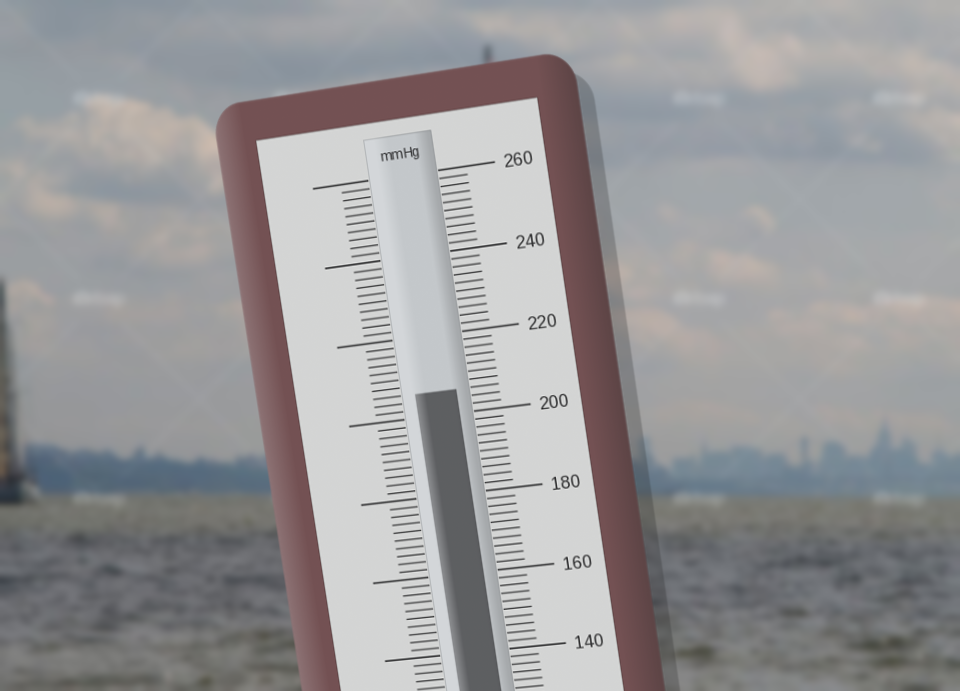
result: **206** mmHg
